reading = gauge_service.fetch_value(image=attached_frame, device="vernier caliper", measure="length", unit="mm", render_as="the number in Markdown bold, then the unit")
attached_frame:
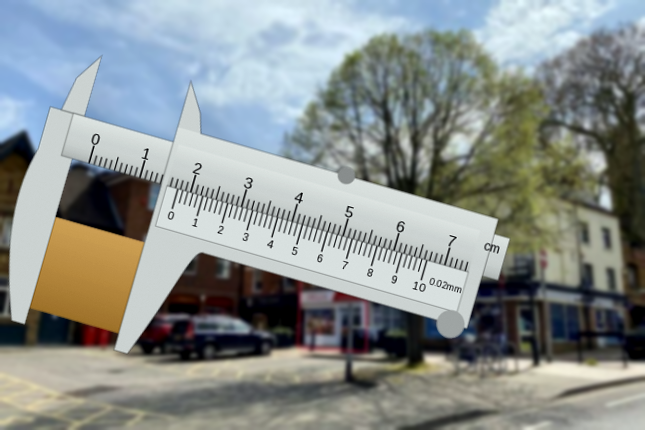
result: **17.5** mm
